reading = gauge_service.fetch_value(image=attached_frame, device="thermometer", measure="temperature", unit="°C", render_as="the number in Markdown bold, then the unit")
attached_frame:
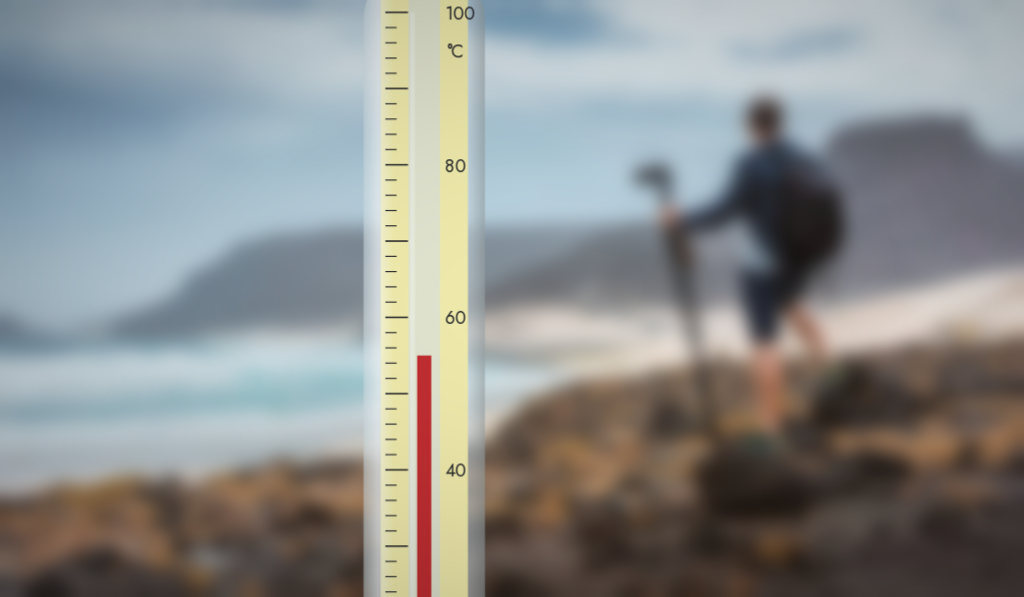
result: **55** °C
